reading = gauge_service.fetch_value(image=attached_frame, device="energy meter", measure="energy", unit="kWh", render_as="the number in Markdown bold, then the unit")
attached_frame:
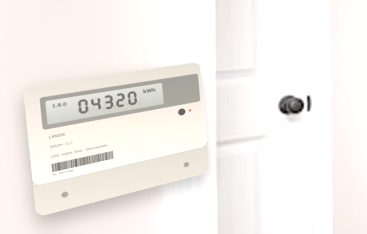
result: **4320** kWh
